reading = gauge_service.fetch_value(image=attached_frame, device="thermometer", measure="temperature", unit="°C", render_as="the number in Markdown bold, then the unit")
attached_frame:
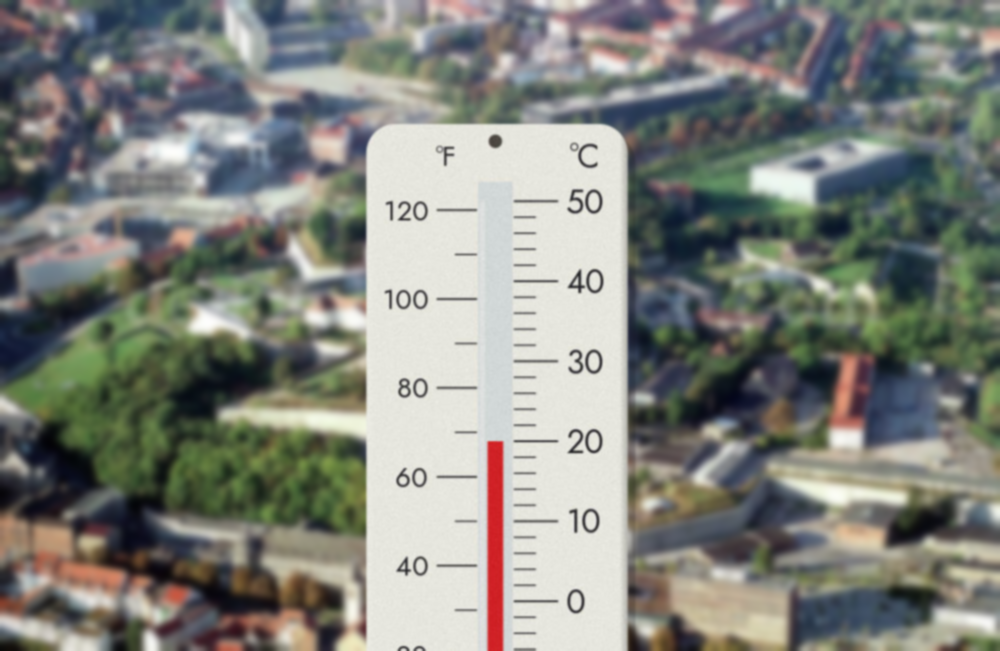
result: **20** °C
